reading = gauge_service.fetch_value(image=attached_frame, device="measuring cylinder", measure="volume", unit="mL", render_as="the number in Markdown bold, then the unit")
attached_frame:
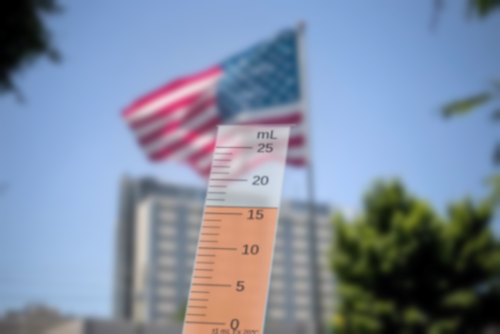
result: **16** mL
